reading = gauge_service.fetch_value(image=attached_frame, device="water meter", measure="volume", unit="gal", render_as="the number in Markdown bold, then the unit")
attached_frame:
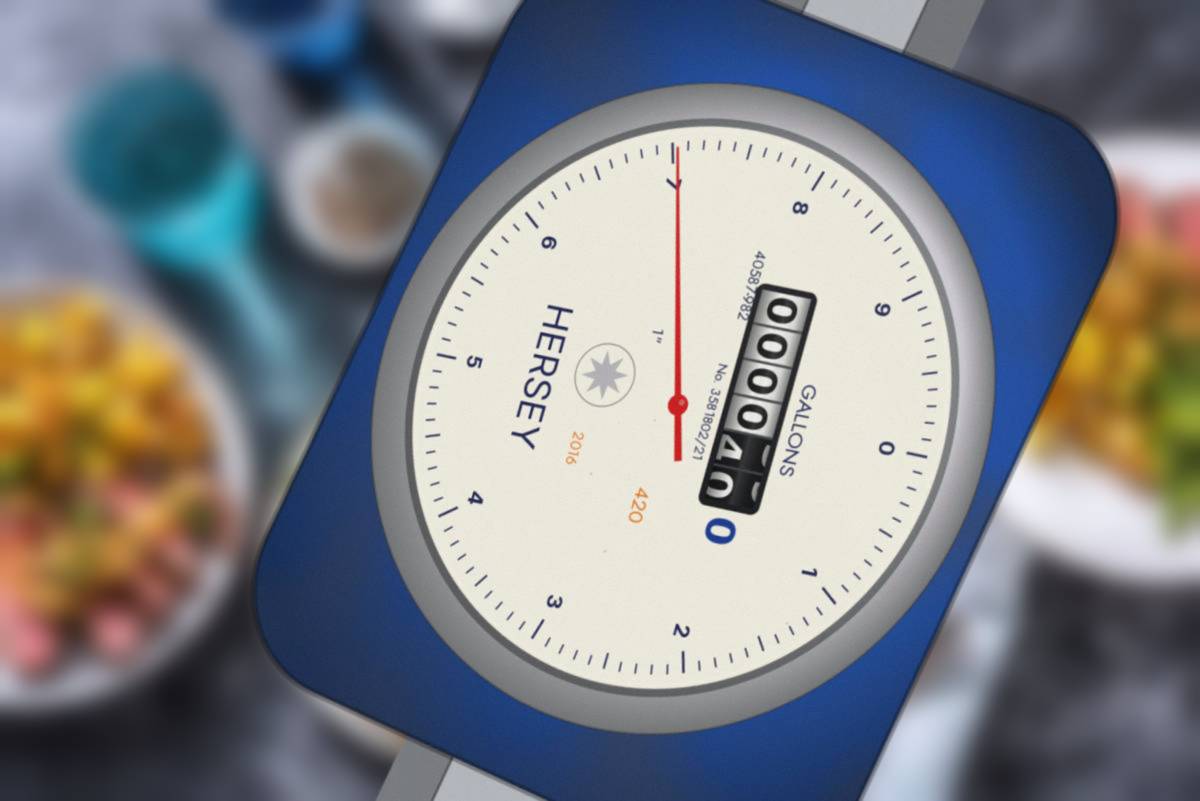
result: **397.0** gal
